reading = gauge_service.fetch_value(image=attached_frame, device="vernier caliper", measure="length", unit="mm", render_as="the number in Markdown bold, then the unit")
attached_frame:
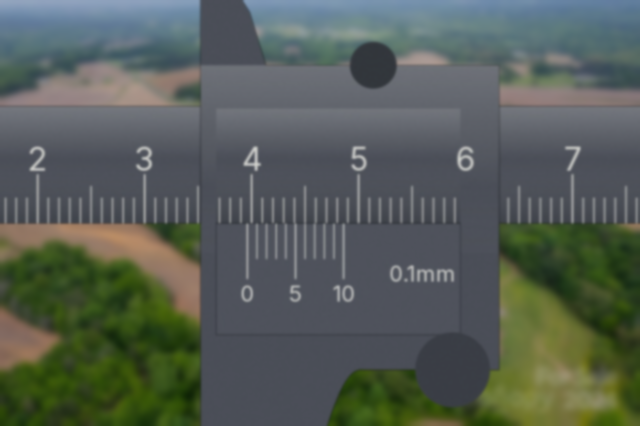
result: **39.6** mm
